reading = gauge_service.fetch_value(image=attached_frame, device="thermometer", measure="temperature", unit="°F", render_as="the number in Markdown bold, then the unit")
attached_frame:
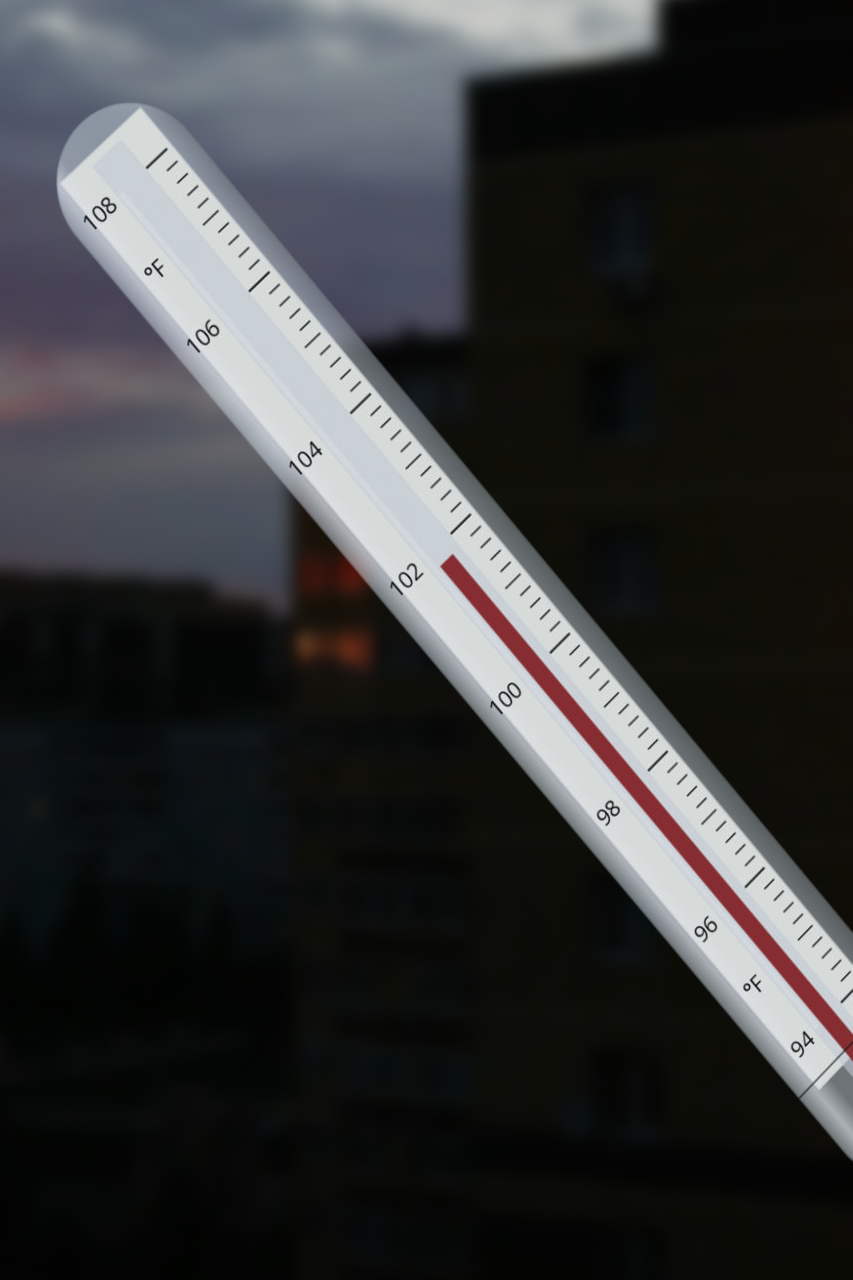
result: **101.8** °F
